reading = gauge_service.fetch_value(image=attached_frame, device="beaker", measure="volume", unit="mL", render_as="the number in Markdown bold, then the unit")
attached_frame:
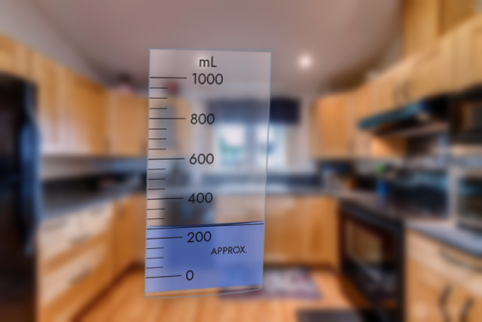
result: **250** mL
